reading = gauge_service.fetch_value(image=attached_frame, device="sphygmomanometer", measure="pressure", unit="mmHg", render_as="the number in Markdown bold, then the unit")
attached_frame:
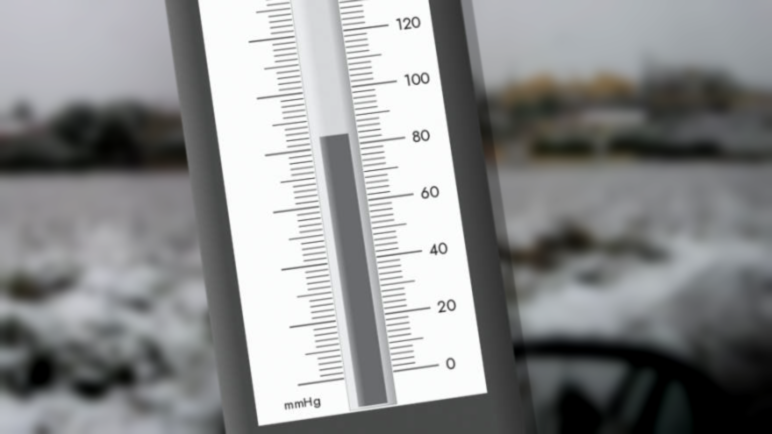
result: **84** mmHg
